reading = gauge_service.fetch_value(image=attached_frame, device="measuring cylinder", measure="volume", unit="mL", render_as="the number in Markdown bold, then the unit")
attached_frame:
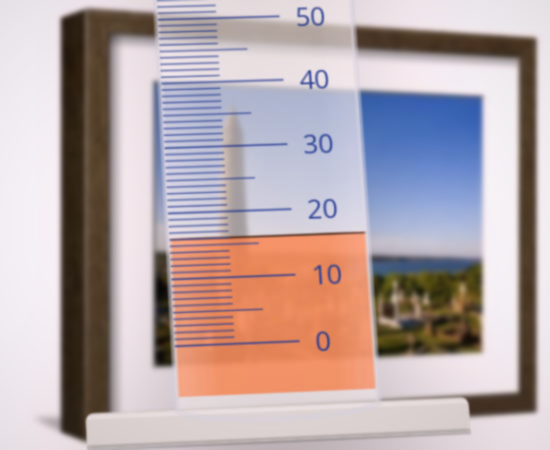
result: **16** mL
